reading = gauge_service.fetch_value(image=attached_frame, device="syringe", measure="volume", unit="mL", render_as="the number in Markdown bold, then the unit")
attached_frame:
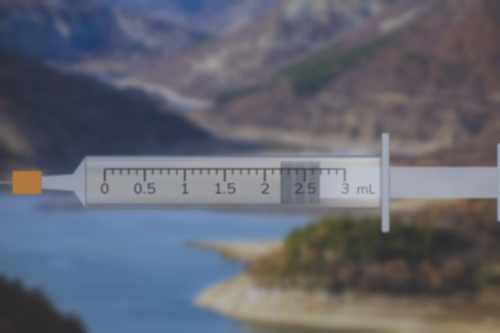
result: **2.2** mL
